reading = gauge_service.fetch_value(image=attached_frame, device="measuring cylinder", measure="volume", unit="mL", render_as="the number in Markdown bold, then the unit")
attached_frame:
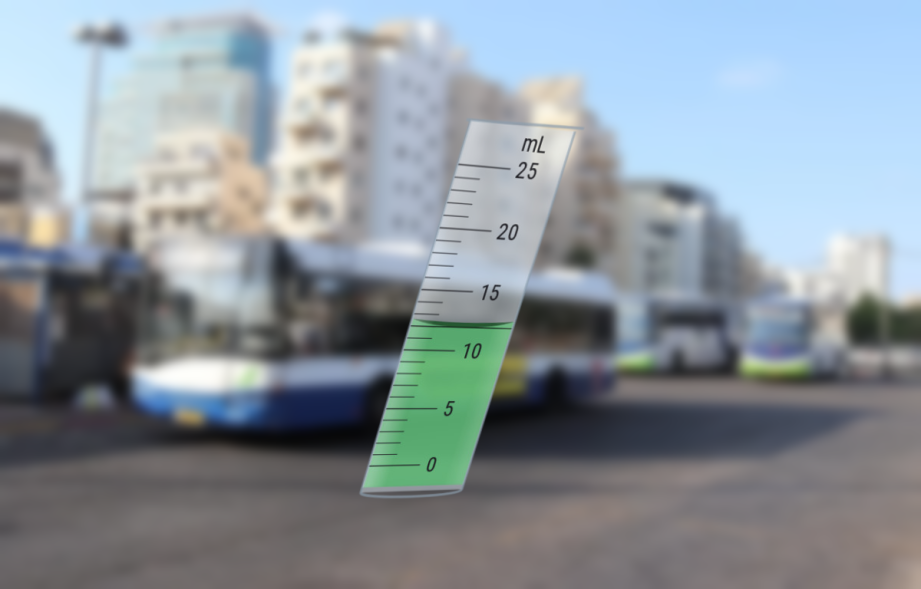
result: **12** mL
